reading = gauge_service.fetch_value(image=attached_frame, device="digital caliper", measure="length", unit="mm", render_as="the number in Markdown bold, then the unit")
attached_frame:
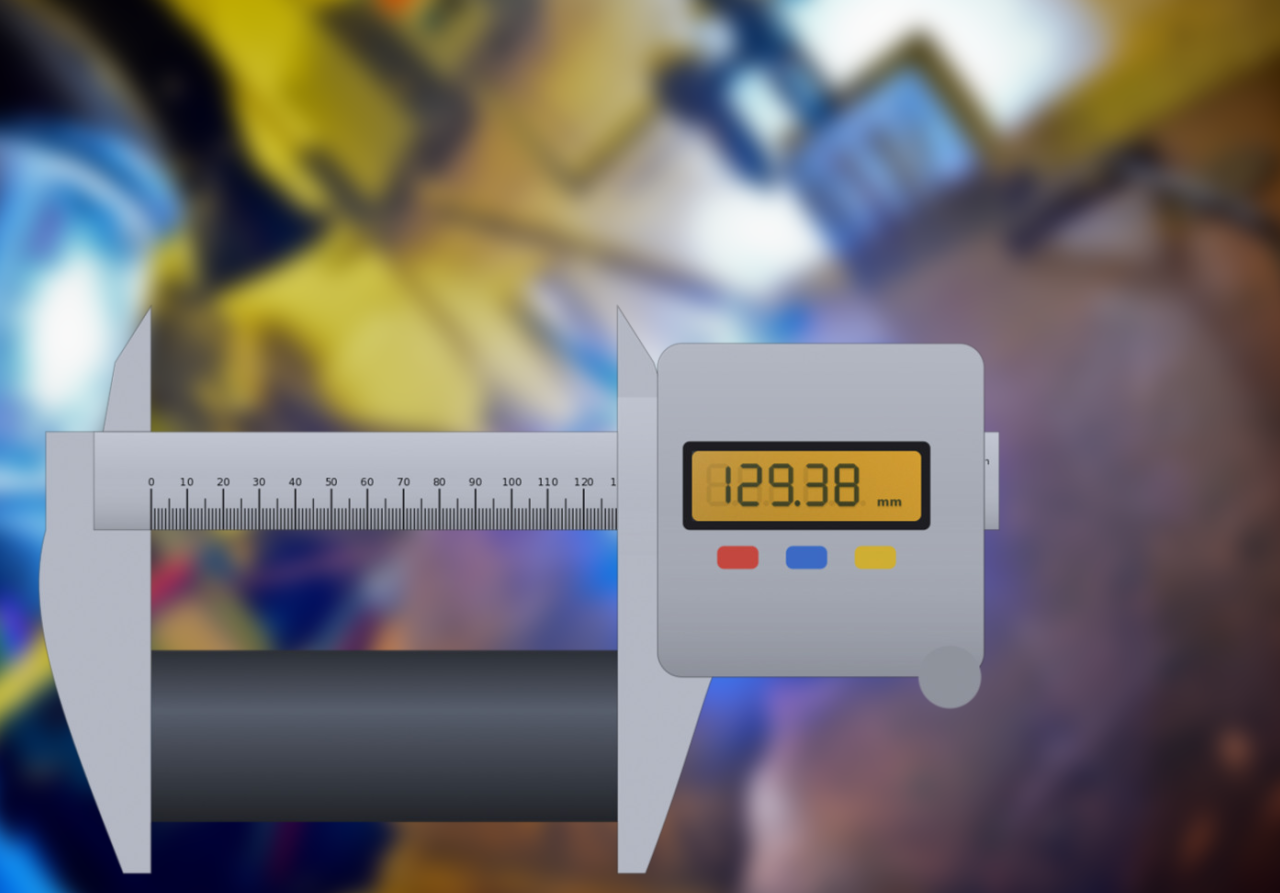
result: **129.38** mm
